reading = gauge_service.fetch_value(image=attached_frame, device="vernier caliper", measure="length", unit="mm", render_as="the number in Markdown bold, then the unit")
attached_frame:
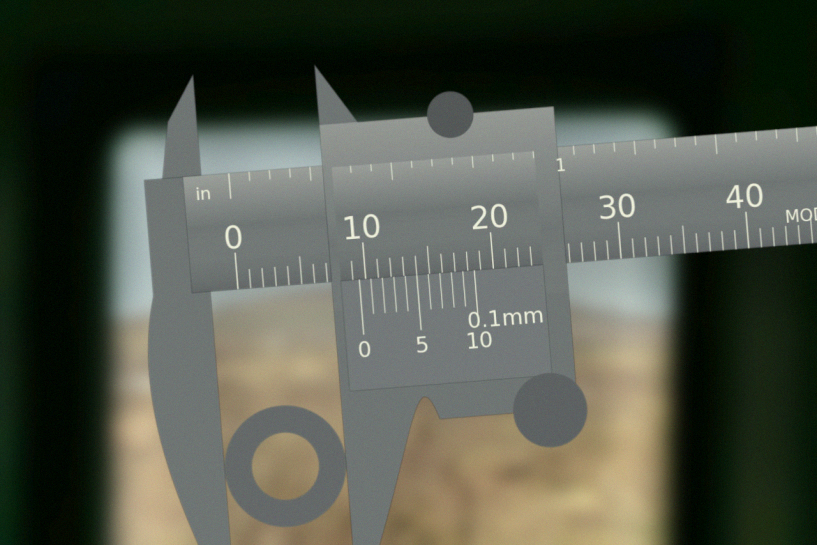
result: **9.5** mm
